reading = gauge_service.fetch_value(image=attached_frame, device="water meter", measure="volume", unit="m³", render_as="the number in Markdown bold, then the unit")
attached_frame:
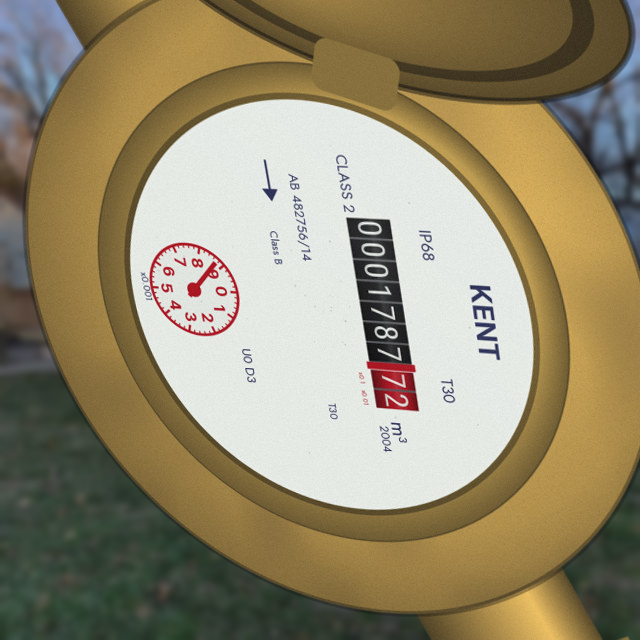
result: **1787.728** m³
